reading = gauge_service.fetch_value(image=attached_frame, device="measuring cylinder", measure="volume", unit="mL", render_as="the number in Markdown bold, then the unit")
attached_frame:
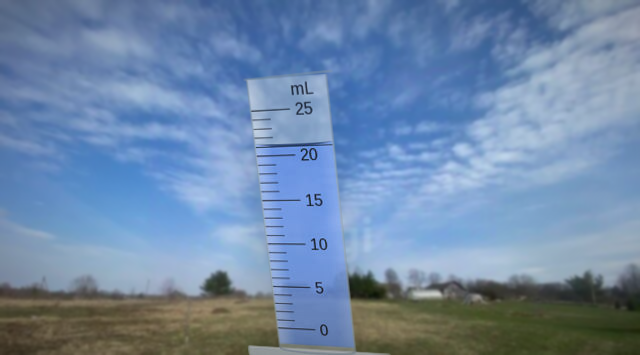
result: **21** mL
